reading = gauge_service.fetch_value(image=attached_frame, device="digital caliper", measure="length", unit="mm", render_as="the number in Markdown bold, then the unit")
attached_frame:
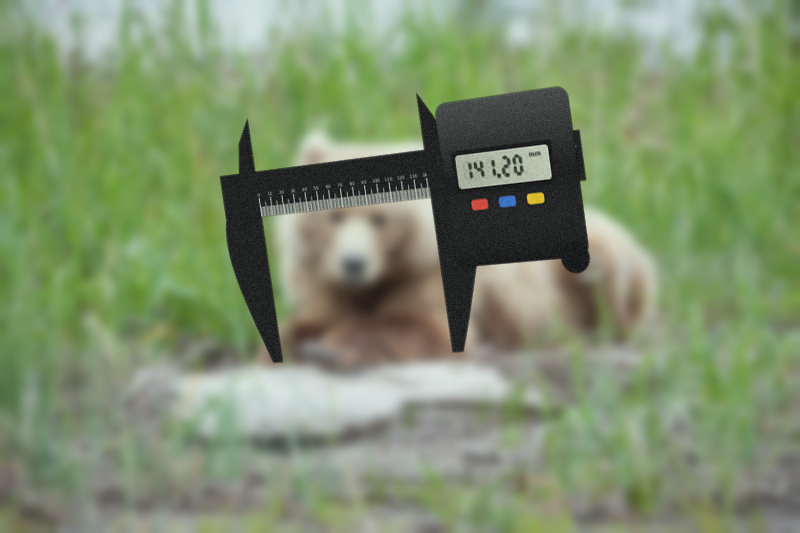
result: **141.20** mm
